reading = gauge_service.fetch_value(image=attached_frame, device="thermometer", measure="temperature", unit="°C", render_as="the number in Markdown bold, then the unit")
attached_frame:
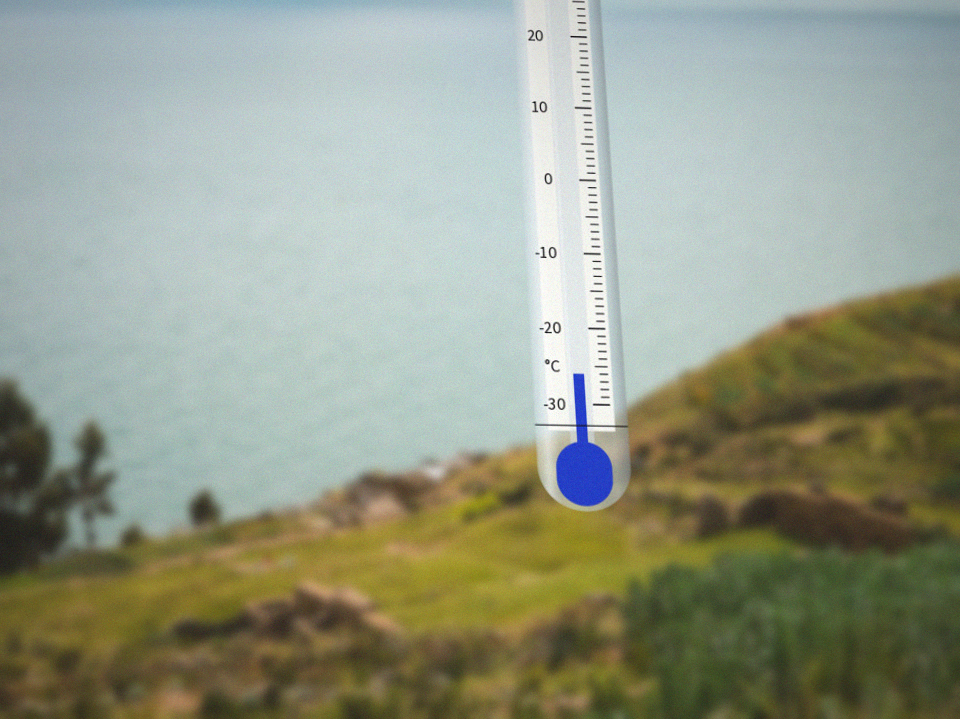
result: **-26** °C
